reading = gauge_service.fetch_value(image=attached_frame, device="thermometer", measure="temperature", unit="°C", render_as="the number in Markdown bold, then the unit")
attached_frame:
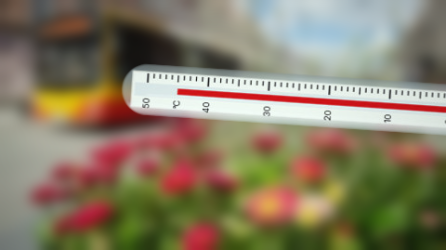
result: **45** °C
